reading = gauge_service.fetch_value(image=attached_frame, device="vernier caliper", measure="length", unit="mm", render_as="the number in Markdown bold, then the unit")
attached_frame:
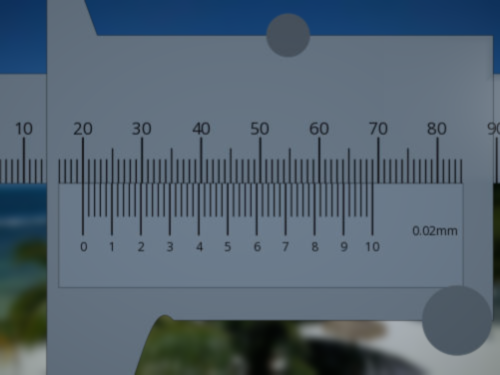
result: **20.0** mm
